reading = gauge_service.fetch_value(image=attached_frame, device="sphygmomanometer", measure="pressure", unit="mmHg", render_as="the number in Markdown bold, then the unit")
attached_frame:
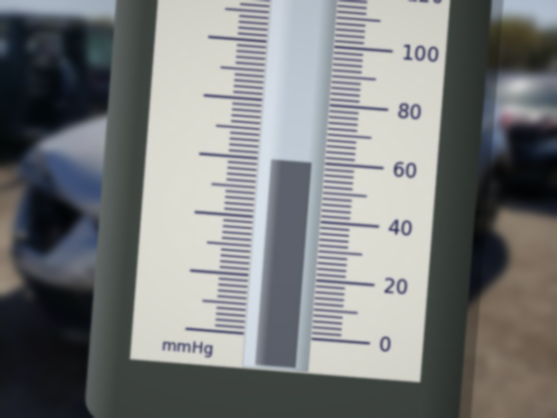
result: **60** mmHg
